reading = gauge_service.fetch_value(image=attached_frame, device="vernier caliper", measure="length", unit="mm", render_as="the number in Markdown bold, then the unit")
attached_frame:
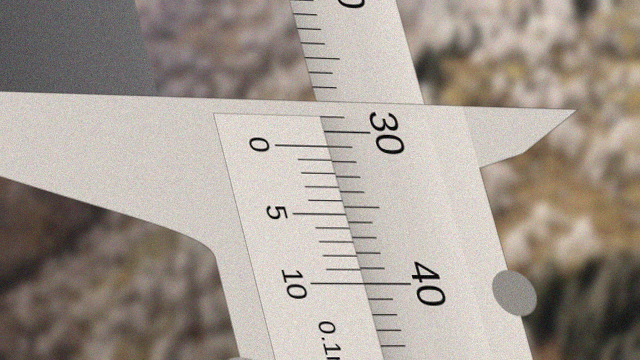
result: **31.0** mm
